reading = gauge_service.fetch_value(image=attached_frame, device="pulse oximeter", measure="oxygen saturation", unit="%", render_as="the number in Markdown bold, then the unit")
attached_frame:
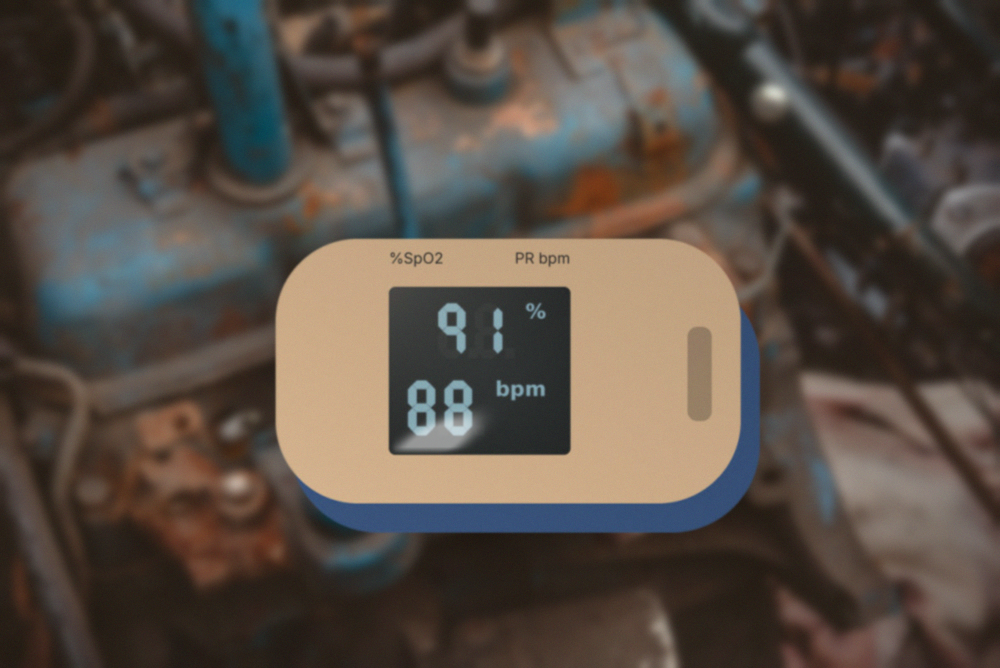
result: **91** %
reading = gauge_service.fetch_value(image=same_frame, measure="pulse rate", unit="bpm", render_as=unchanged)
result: **88** bpm
